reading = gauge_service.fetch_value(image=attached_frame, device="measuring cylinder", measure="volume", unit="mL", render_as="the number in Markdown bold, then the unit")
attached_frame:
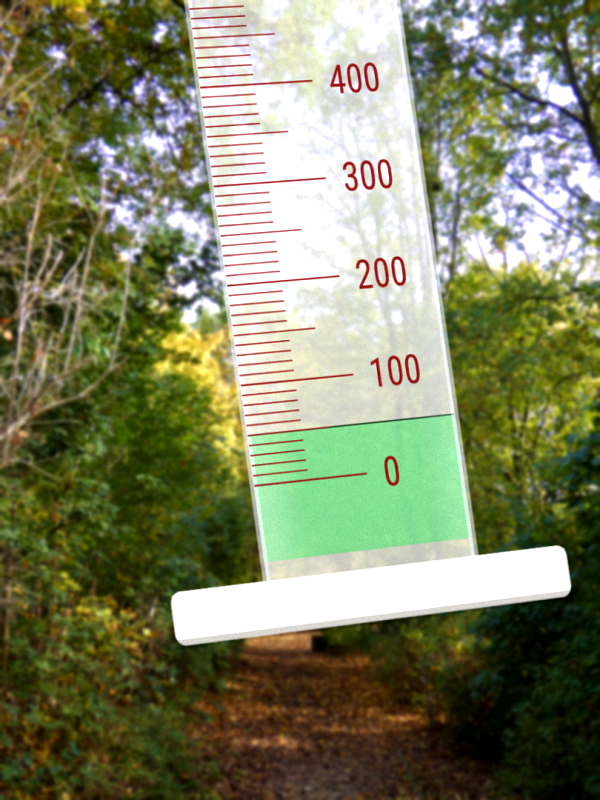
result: **50** mL
